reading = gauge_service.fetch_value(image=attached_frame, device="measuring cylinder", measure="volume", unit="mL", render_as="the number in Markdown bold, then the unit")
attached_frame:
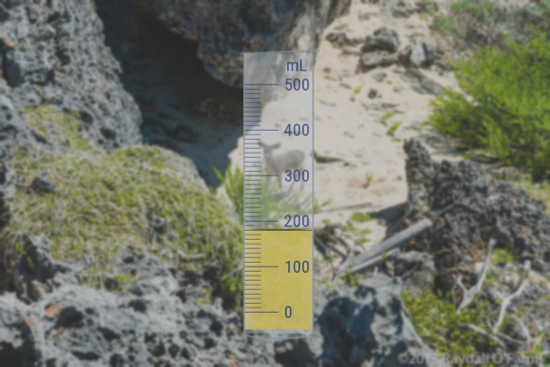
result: **180** mL
